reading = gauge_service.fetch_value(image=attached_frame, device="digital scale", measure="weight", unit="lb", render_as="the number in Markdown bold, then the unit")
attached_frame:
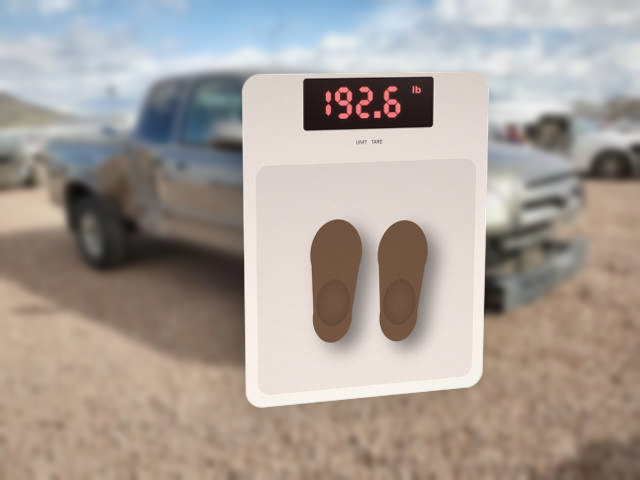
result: **192.6** lb
